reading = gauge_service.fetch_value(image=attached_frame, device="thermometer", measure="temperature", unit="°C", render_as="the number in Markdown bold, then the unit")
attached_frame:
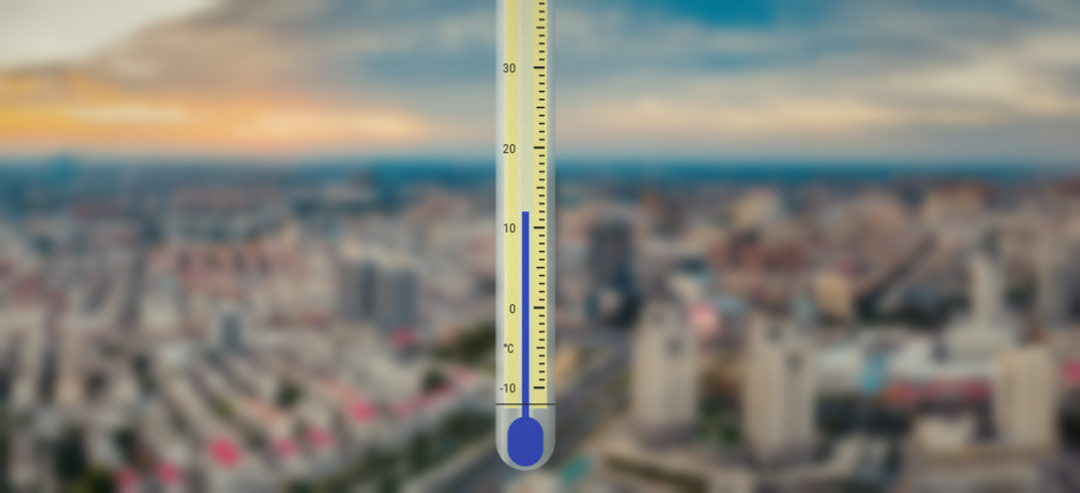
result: **12** °C
